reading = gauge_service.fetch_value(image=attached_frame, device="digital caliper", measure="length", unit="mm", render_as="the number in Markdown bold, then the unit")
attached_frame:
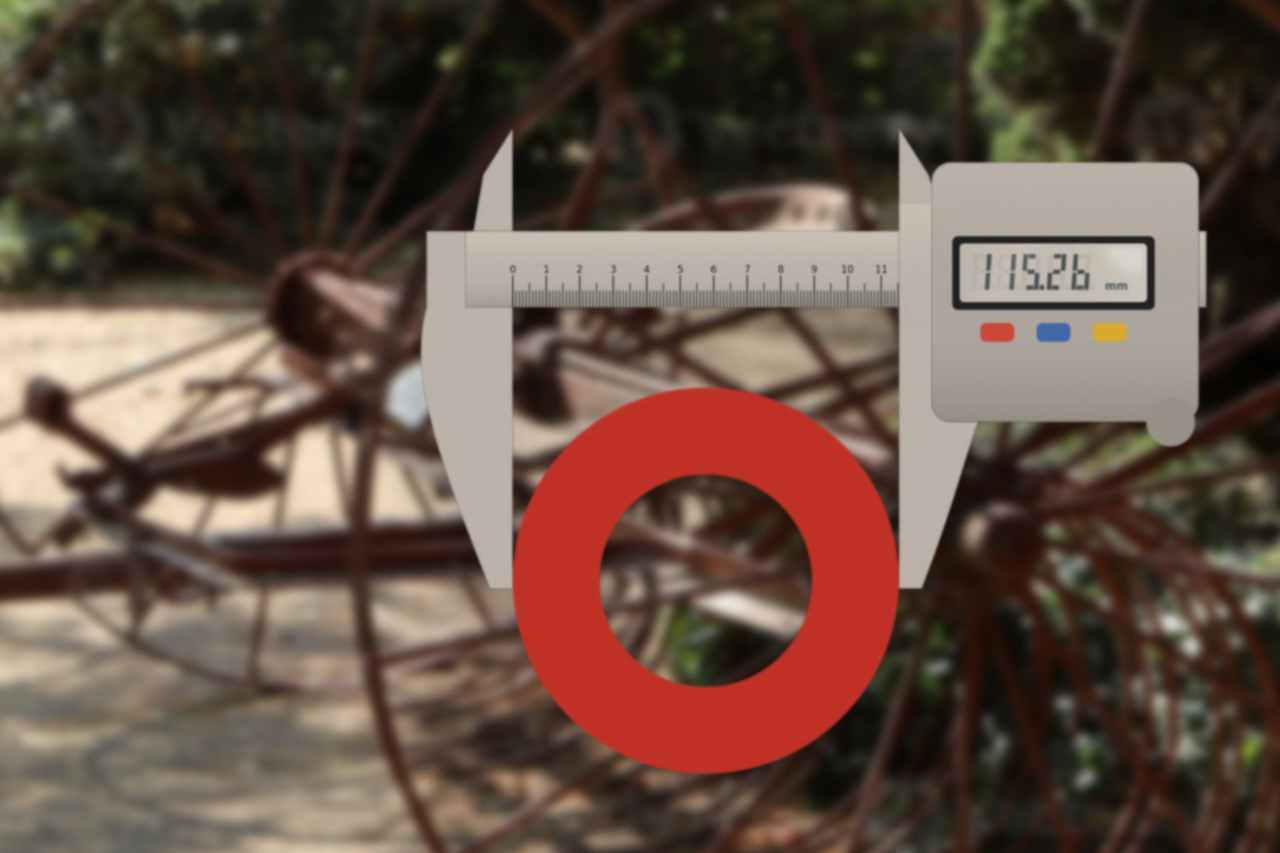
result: **115.26** mm
